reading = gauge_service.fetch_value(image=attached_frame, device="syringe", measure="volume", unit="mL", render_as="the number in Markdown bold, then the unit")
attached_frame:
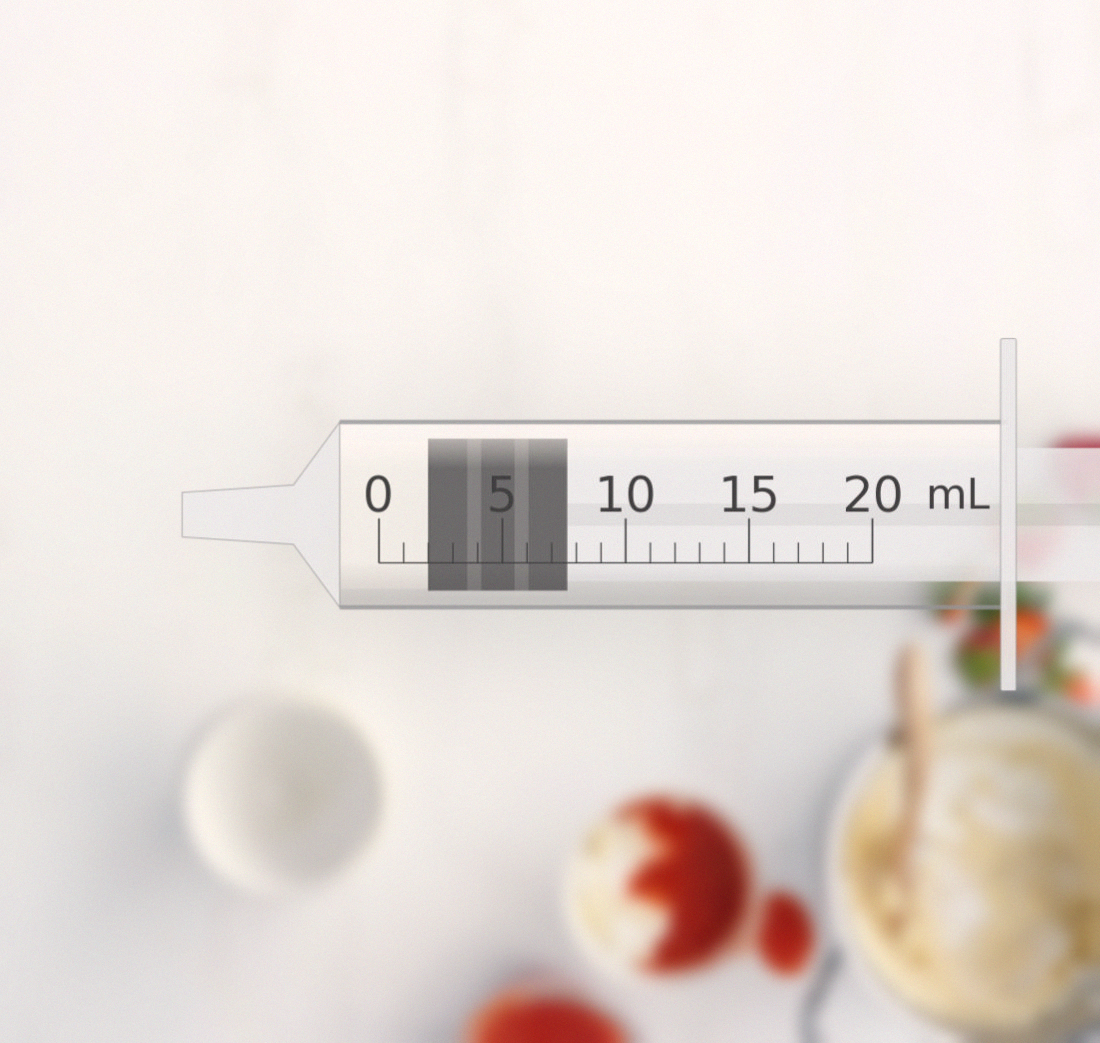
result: **2** mL
